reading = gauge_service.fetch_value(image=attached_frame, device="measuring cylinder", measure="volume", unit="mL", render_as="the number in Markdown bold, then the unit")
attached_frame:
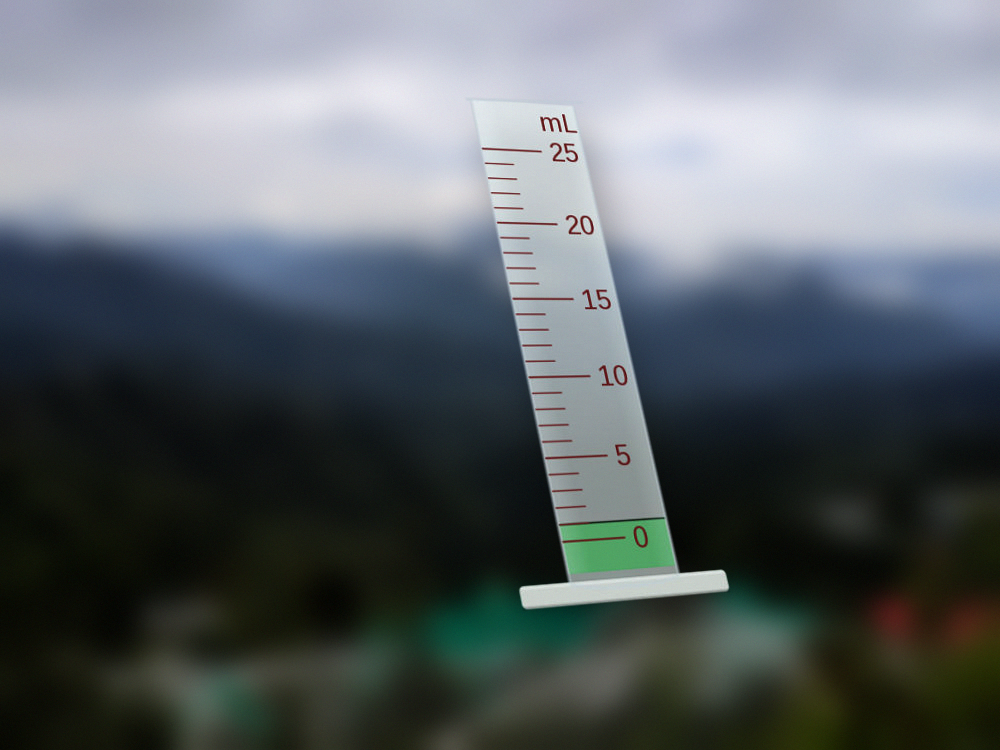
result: **1** mL
